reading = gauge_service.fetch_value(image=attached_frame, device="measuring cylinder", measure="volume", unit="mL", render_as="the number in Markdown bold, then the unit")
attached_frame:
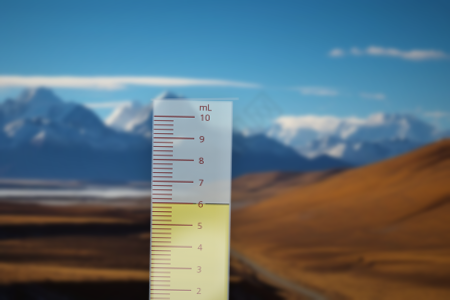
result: **6** mL
